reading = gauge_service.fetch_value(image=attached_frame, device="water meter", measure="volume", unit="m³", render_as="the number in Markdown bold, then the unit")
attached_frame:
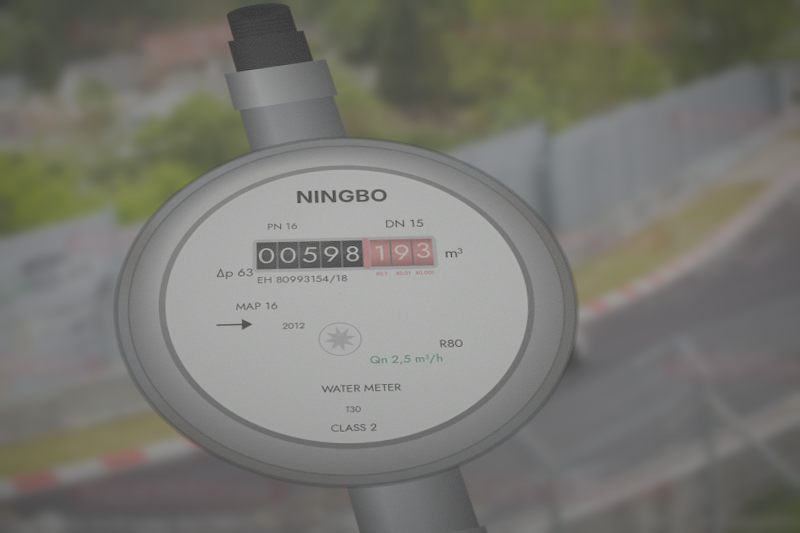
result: **598.193** m³
